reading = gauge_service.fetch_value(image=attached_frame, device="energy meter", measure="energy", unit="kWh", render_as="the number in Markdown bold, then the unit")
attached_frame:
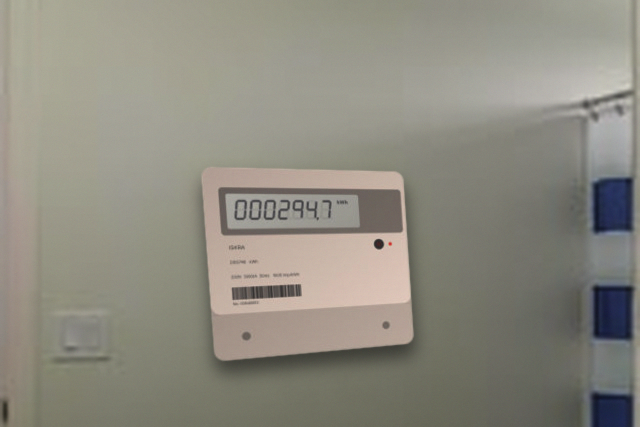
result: **294.7** kWh
